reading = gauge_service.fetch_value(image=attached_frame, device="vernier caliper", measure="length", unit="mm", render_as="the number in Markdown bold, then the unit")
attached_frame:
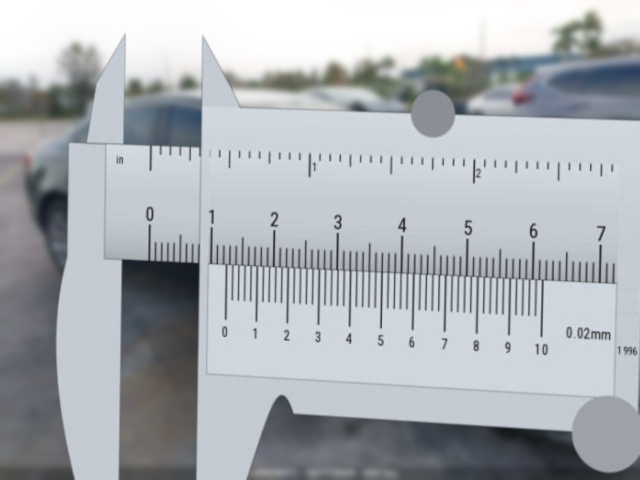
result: **12.5** mm
